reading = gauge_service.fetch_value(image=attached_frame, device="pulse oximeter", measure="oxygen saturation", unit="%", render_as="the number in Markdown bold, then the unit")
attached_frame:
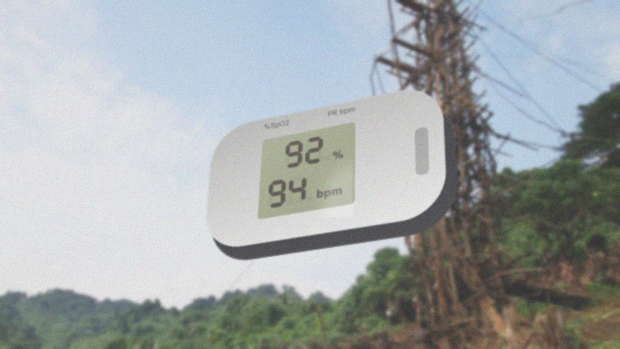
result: **92** %
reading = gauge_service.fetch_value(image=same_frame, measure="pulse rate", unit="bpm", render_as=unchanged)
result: **94** bpm
